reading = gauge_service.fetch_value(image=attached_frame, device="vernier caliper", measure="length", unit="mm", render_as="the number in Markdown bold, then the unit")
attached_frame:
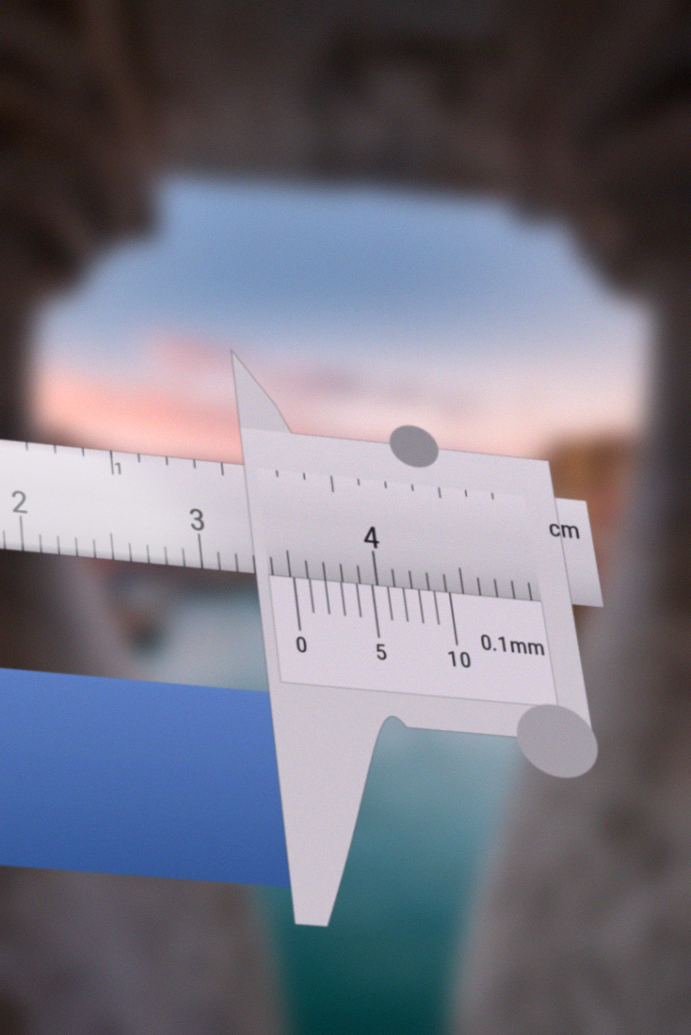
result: **35.2** mm
